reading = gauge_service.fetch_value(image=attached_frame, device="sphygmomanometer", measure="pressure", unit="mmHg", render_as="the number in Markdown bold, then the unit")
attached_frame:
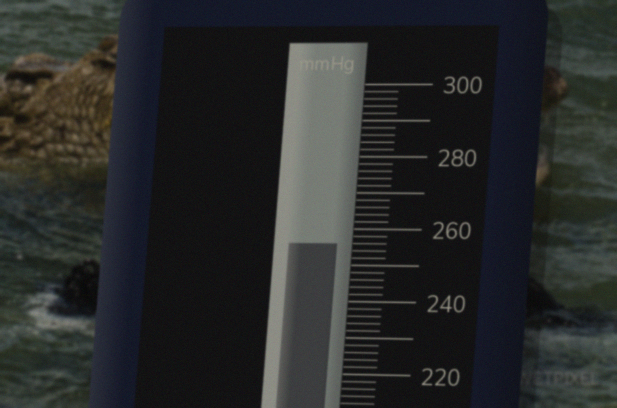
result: **256** mmHg
